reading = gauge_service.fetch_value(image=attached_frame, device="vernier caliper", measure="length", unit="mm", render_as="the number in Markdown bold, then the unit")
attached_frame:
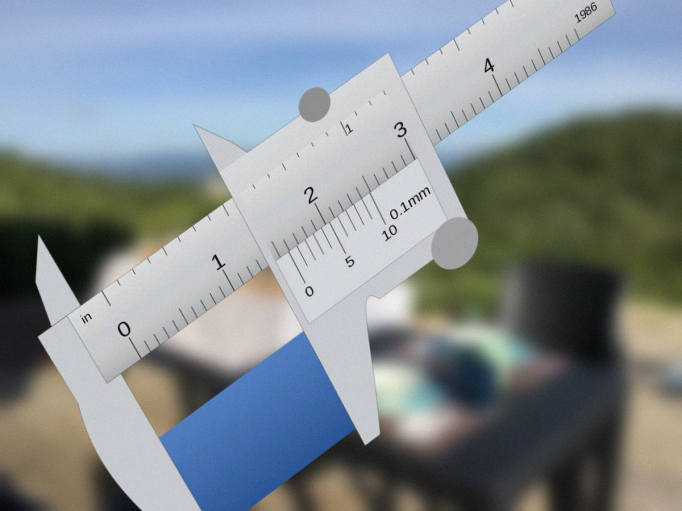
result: **15.9** mm
